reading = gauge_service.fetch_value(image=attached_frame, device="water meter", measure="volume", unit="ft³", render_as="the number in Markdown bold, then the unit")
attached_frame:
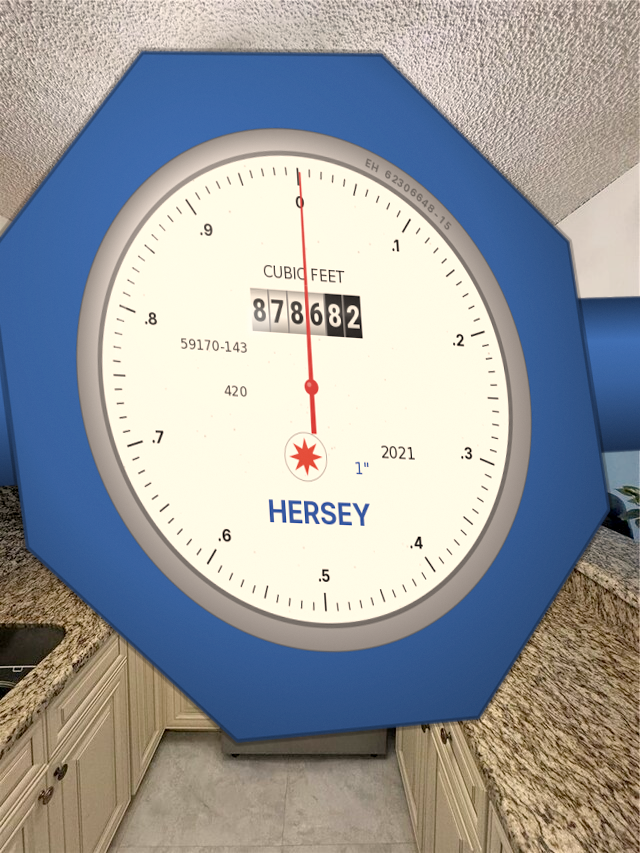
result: **878682.00** ft³
